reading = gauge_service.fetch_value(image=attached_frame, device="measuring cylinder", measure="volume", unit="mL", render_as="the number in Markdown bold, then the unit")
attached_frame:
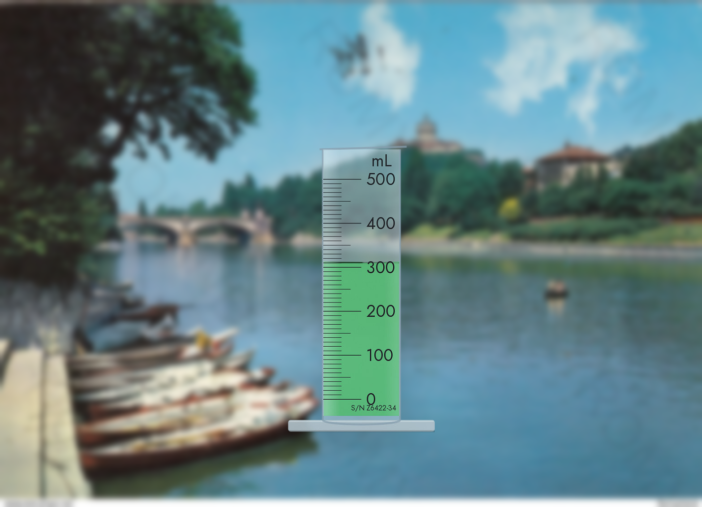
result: **310** mL
